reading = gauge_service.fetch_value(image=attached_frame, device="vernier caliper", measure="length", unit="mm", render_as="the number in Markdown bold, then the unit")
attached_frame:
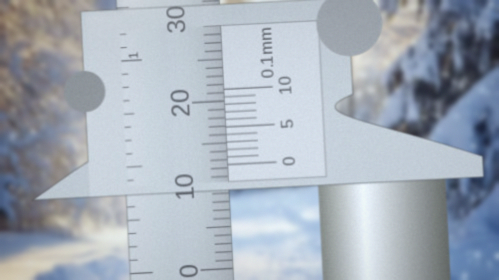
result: **12.4** mm
